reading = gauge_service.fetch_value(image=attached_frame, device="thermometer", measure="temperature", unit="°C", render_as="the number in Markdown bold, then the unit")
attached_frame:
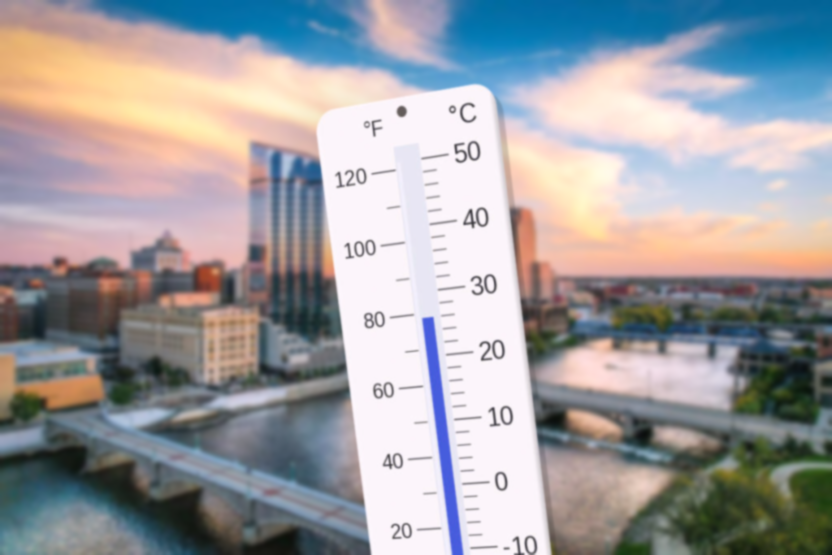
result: **26** °C
